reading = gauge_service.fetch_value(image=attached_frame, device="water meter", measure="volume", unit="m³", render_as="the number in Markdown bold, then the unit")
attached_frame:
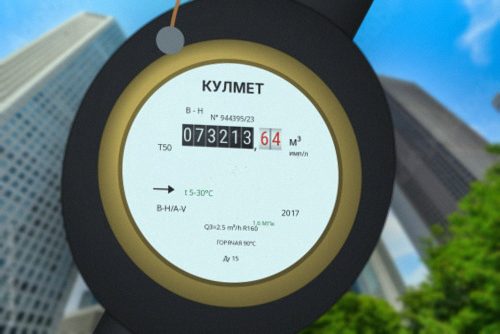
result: **73213.64** m³
